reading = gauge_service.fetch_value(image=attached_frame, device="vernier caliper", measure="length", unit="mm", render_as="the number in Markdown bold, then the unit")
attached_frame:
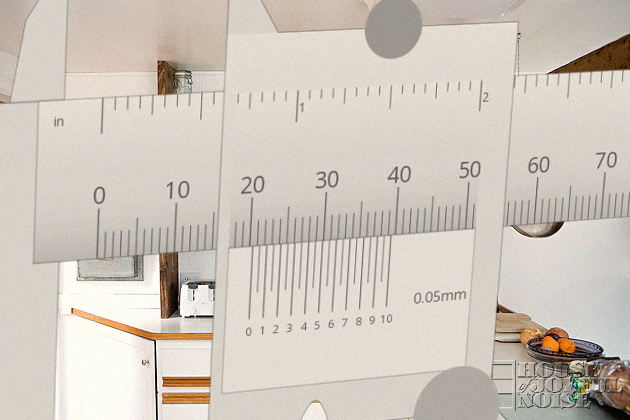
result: **20.4** mm
